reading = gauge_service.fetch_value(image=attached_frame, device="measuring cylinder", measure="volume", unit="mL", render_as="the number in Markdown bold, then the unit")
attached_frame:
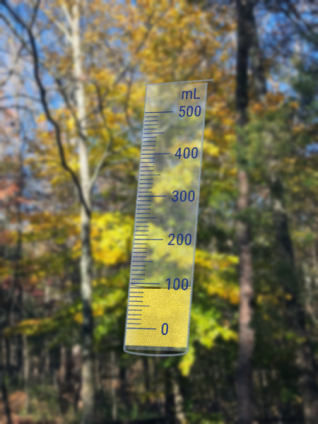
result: **90** mL
